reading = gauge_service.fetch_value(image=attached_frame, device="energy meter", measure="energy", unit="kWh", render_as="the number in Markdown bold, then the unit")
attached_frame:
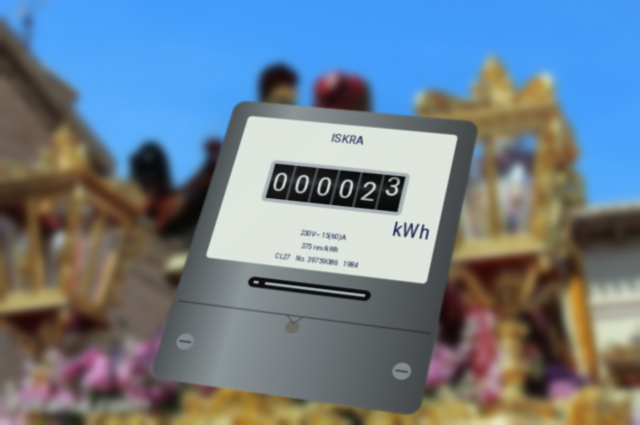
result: **23** kWh
